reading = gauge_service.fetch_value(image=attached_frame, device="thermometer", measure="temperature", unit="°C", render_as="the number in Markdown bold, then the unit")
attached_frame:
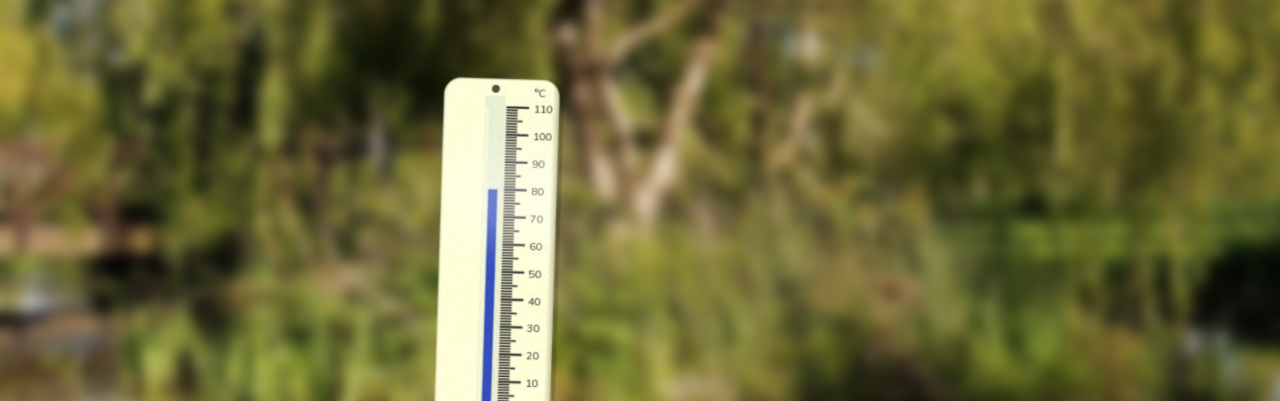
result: **80** °C
